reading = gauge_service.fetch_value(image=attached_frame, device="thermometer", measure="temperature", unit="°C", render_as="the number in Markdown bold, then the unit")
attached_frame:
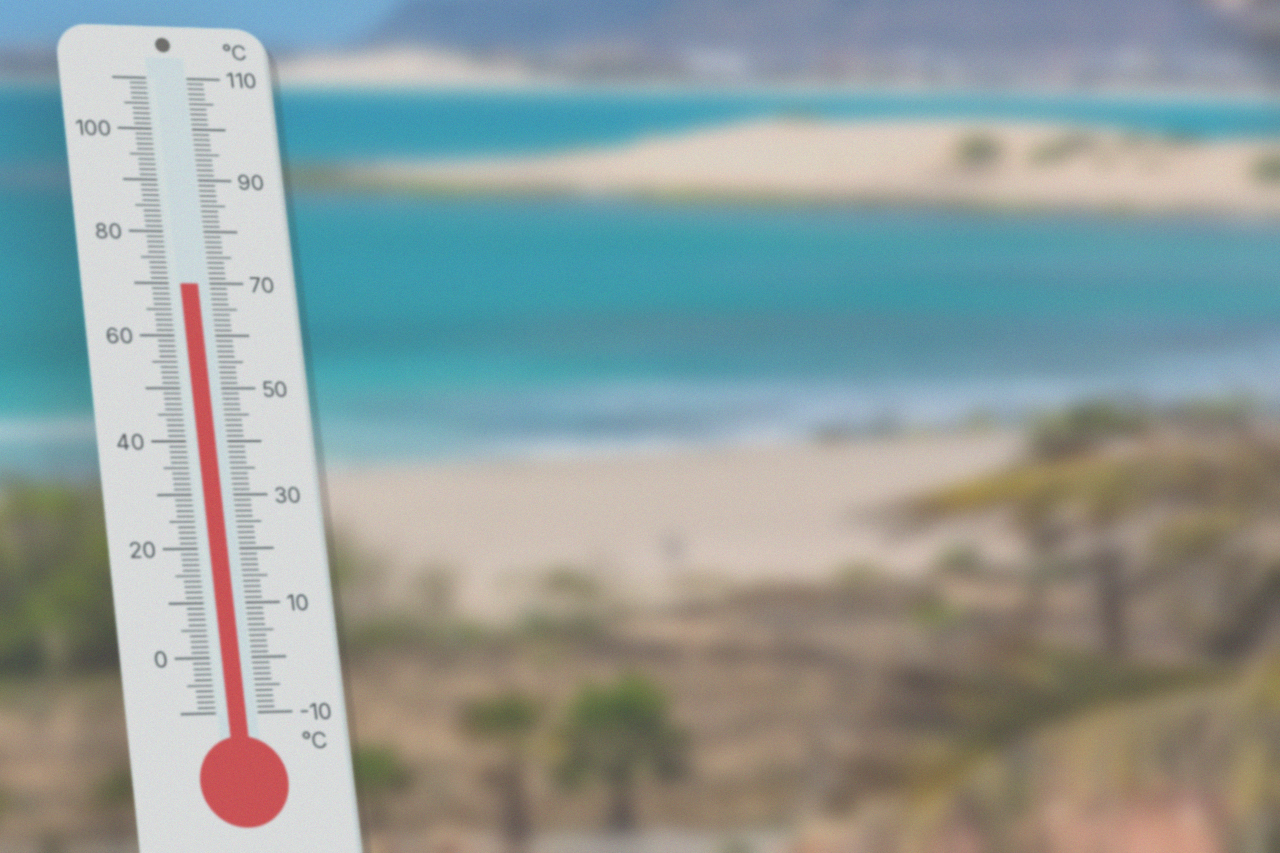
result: **70** °C
